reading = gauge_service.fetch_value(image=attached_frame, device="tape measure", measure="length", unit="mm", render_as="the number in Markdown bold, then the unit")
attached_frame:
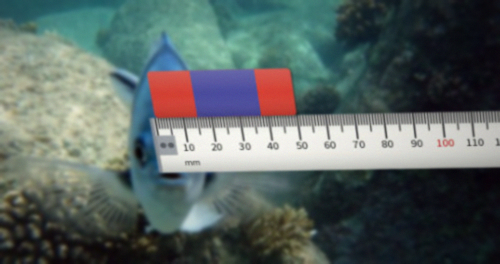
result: **50** mm
